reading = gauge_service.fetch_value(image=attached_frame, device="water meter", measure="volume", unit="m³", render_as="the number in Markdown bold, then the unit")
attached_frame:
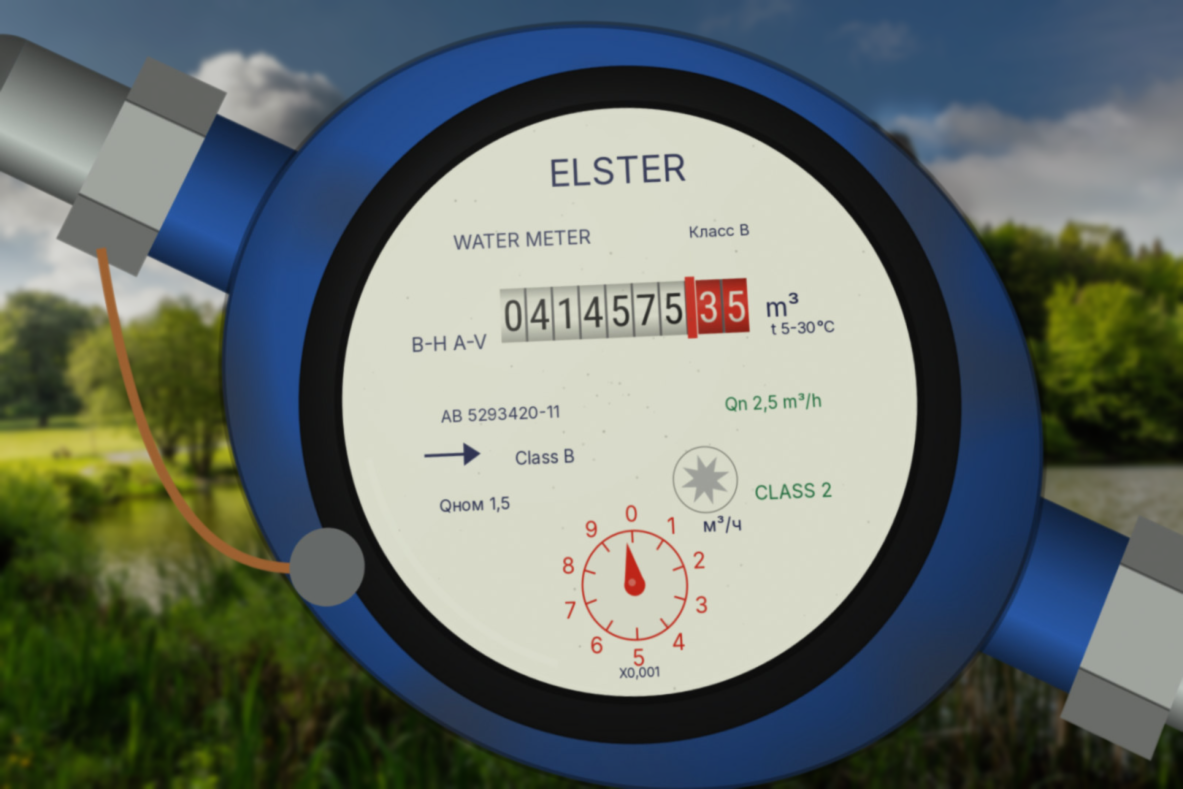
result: **414575.349** m³
